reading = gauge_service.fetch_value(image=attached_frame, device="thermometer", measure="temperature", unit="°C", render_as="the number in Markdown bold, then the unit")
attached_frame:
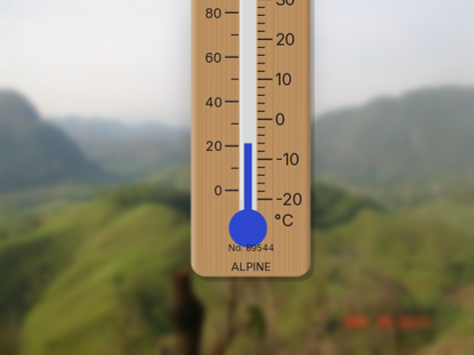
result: **-6** °C
